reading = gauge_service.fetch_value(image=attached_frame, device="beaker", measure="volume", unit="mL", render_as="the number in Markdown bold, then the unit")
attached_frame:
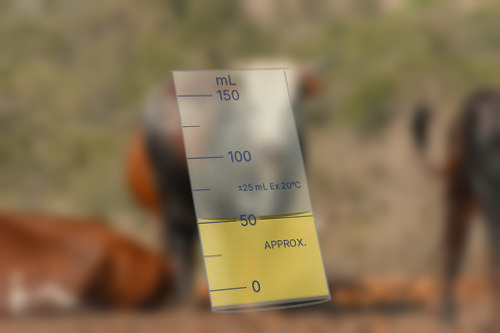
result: **50** mL
